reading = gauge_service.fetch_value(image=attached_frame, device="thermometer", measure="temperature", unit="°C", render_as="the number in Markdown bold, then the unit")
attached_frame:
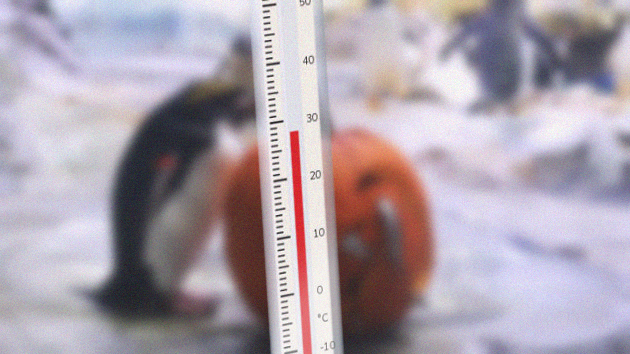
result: **28** °C
